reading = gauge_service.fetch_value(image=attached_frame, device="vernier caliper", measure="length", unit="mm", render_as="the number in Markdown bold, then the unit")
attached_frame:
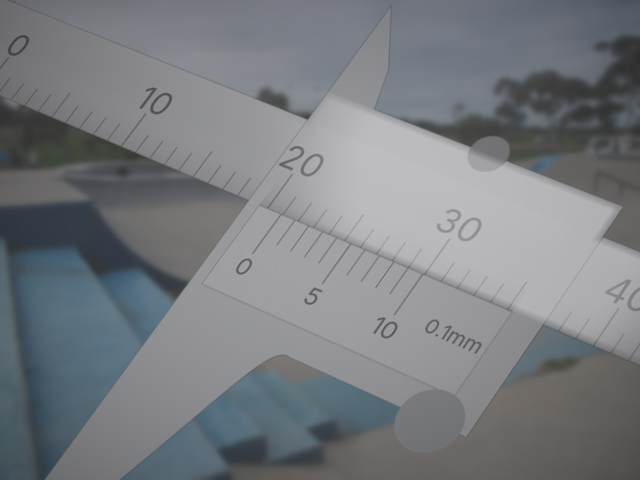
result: **20.9** mm
